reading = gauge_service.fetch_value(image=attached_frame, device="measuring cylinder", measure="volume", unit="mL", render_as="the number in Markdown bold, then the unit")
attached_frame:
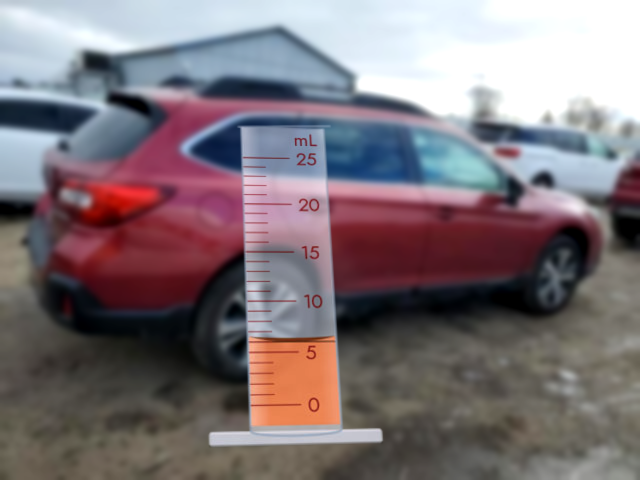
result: **6** mL
